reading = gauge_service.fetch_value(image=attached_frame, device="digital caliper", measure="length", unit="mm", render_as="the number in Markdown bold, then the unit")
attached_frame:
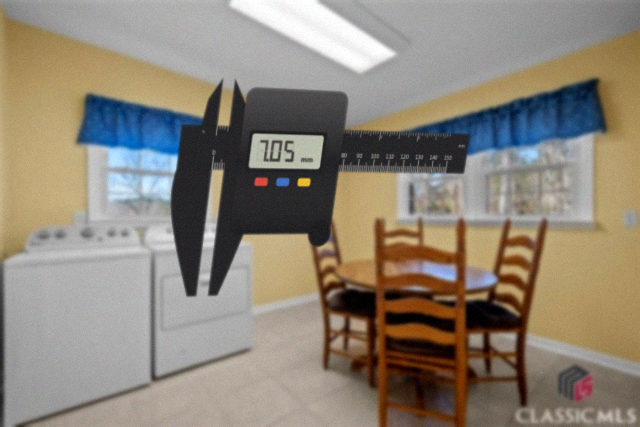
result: **7.05** mm
